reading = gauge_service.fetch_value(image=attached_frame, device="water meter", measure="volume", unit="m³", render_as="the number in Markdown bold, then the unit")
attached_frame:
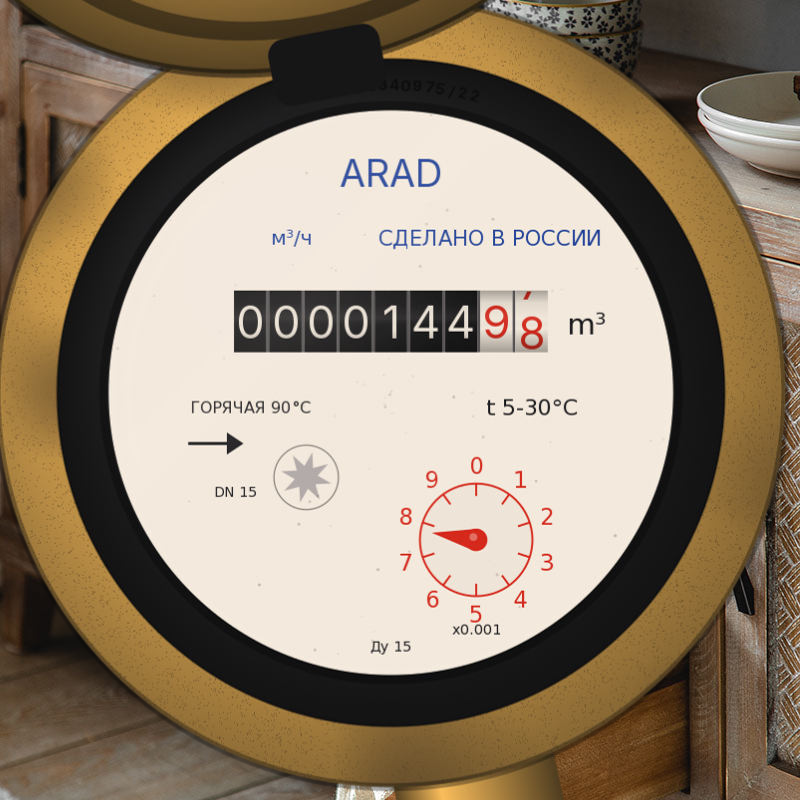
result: **144.977** m³
